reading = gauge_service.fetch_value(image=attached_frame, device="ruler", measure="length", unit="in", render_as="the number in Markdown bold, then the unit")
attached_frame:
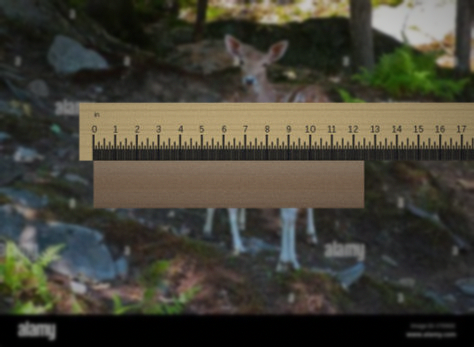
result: **12.5** in
